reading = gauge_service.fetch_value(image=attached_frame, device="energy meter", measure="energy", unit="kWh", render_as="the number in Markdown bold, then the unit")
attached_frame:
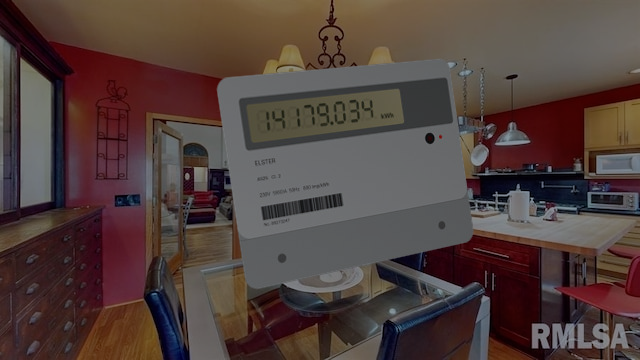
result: **14179.034** kWh
